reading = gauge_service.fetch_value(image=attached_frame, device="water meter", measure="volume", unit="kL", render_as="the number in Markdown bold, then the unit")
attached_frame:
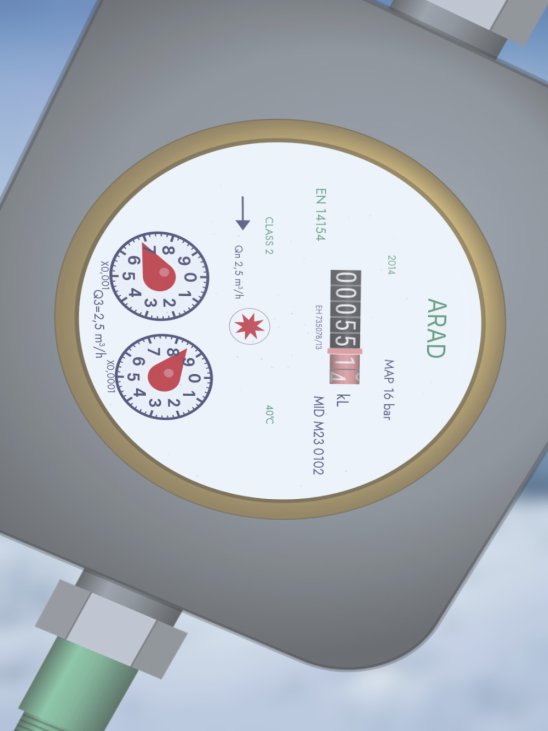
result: **55.1368** kL
